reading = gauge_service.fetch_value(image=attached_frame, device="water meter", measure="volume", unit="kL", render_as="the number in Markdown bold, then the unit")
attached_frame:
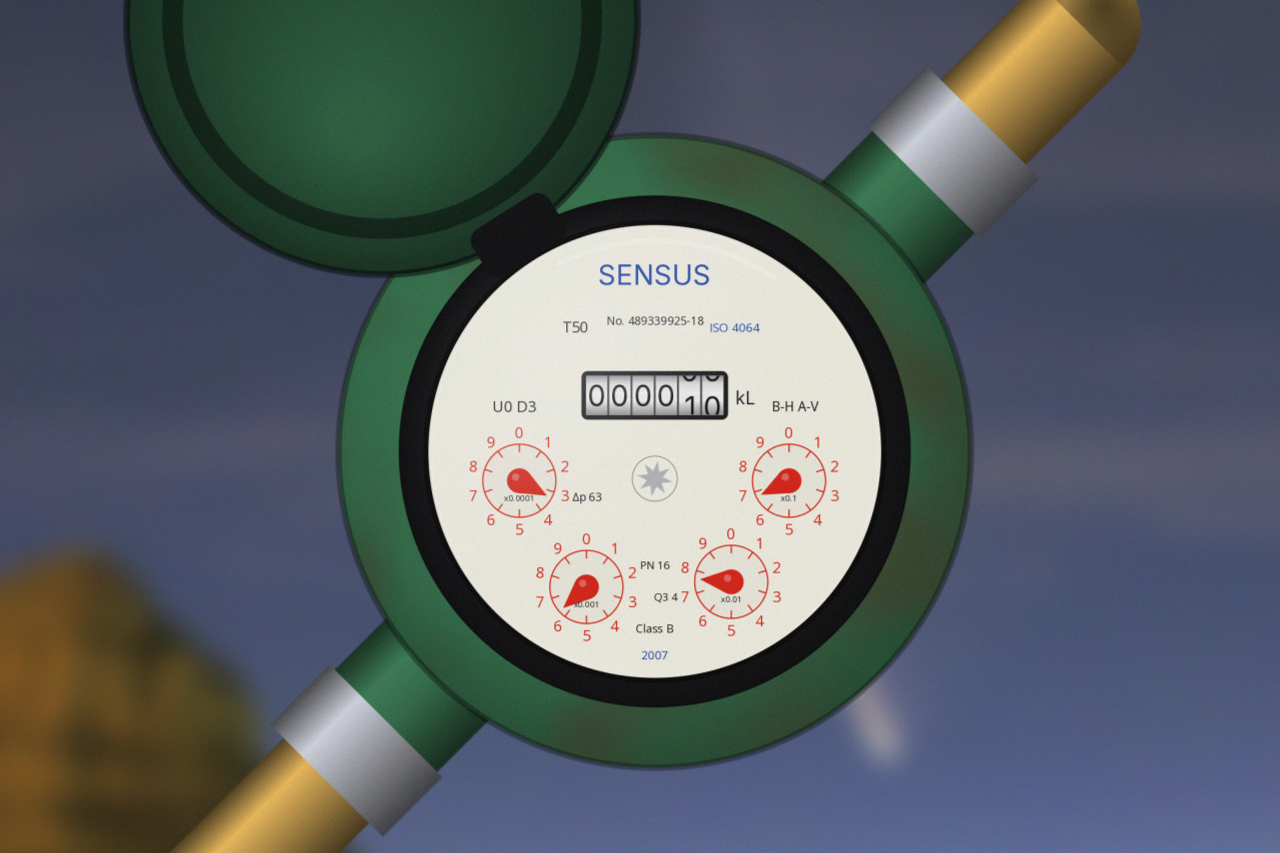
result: **9.6763** kL
